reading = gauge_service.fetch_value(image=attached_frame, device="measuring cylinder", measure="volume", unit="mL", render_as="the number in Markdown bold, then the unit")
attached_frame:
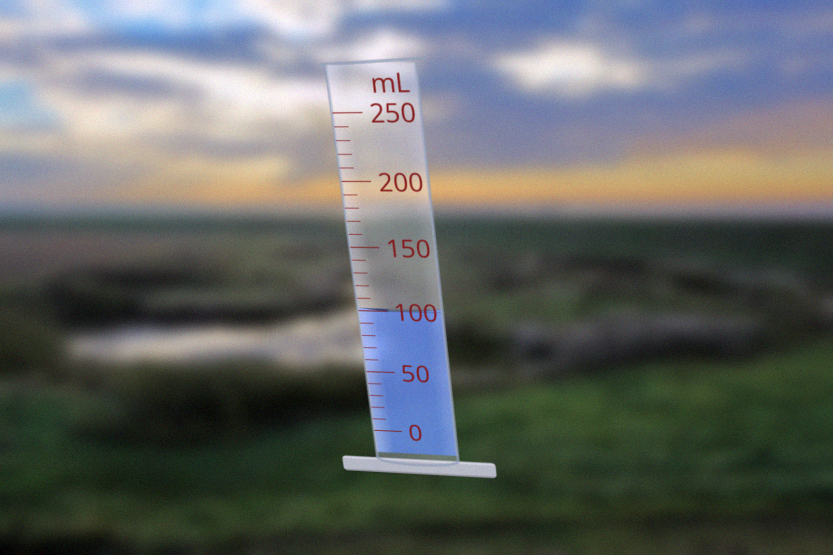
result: **100** mL
